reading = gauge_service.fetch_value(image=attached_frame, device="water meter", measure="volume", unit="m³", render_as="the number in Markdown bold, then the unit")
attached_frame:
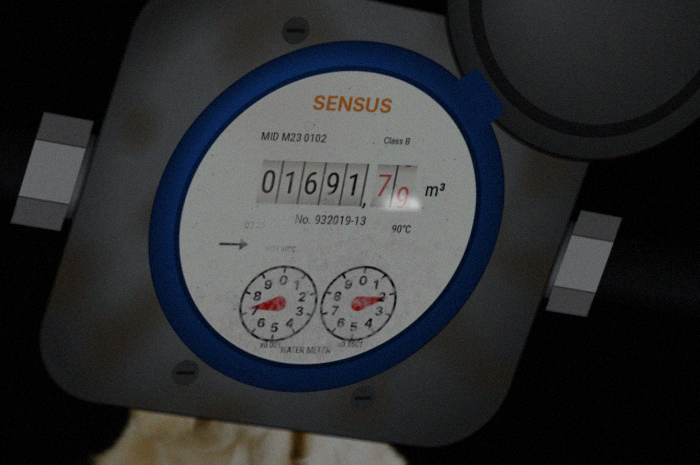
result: **1691.7872** m³
